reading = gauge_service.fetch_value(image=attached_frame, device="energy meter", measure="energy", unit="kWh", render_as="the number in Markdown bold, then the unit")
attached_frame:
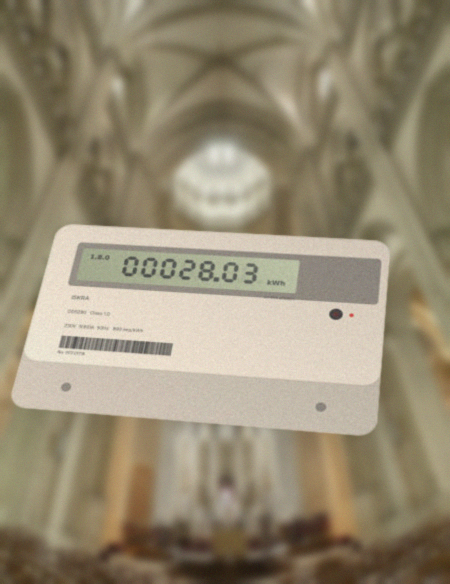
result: **28.03** kWh
